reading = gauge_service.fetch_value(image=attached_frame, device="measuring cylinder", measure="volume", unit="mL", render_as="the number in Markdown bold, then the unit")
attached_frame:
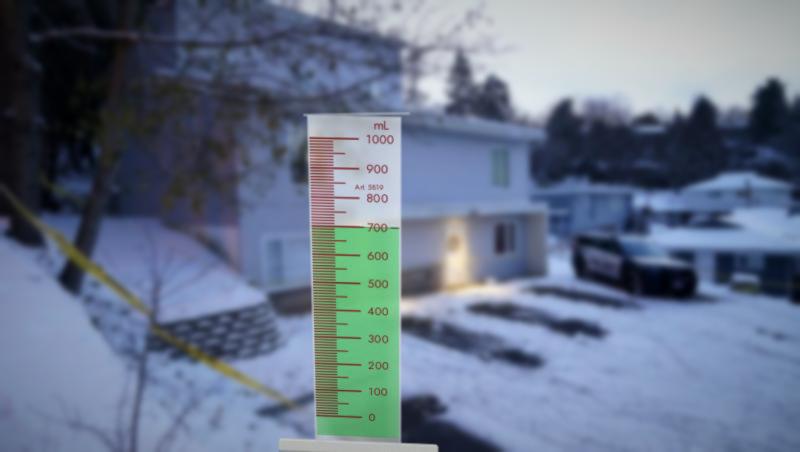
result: **700** mL
